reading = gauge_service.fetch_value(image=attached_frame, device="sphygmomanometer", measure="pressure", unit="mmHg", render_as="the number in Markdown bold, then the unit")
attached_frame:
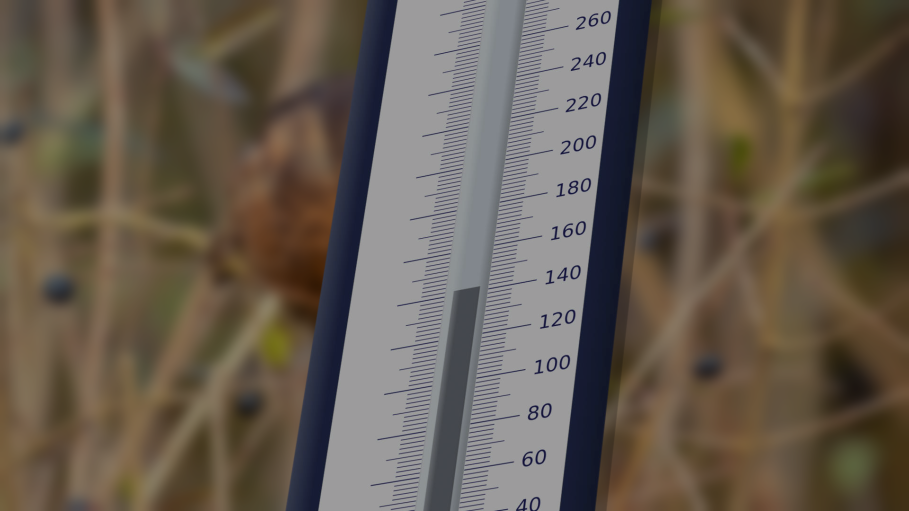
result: **142** mmHg
